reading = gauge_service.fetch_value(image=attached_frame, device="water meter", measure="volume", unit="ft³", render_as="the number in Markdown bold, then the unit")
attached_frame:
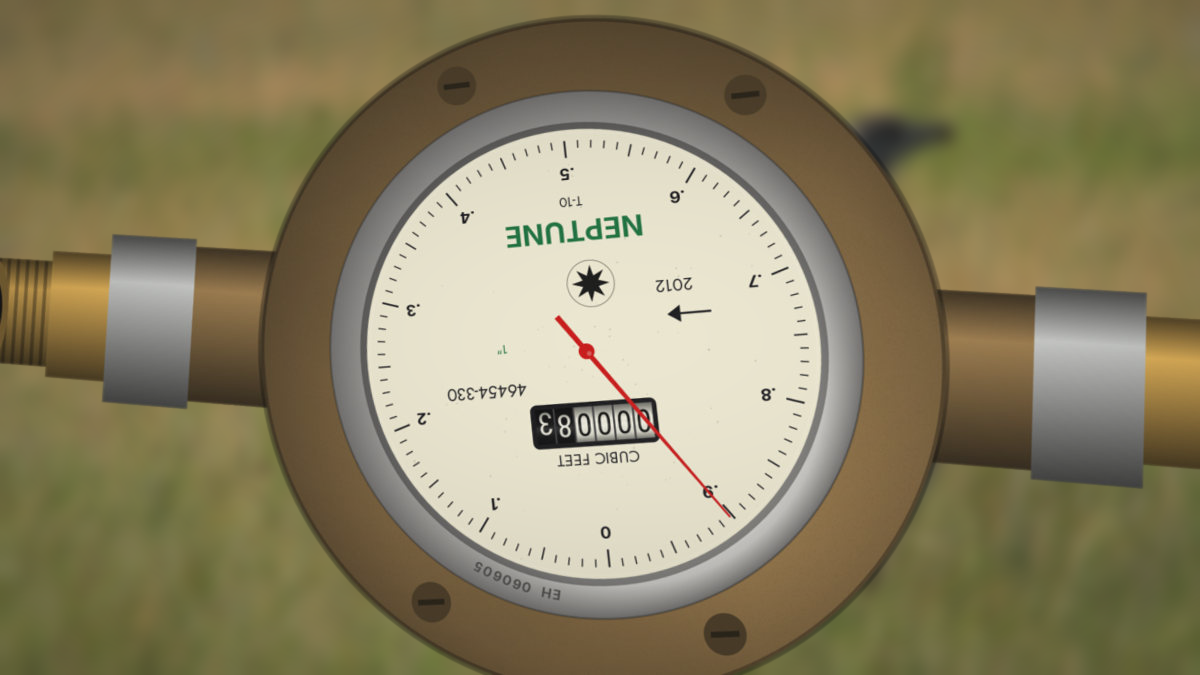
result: **82.90** ft³
